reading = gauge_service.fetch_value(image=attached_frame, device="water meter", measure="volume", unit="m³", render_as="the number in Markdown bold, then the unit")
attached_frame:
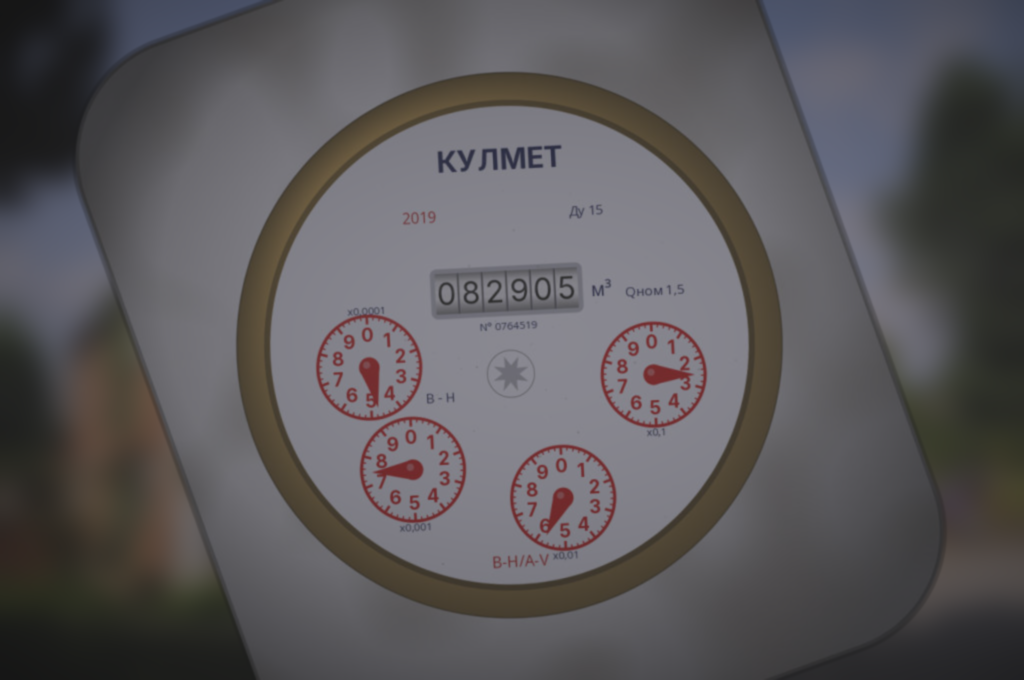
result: **82905.2574** m³
